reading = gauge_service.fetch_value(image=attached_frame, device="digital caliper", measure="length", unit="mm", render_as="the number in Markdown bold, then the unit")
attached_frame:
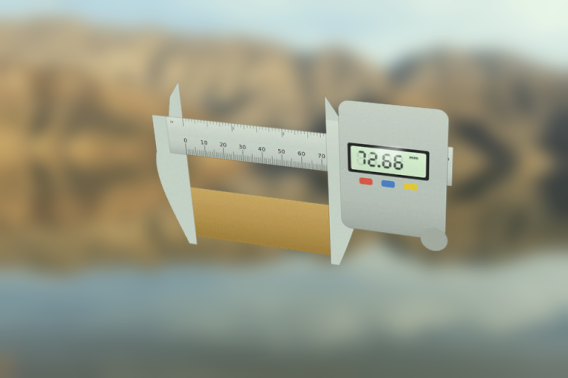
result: **72.66** mm
